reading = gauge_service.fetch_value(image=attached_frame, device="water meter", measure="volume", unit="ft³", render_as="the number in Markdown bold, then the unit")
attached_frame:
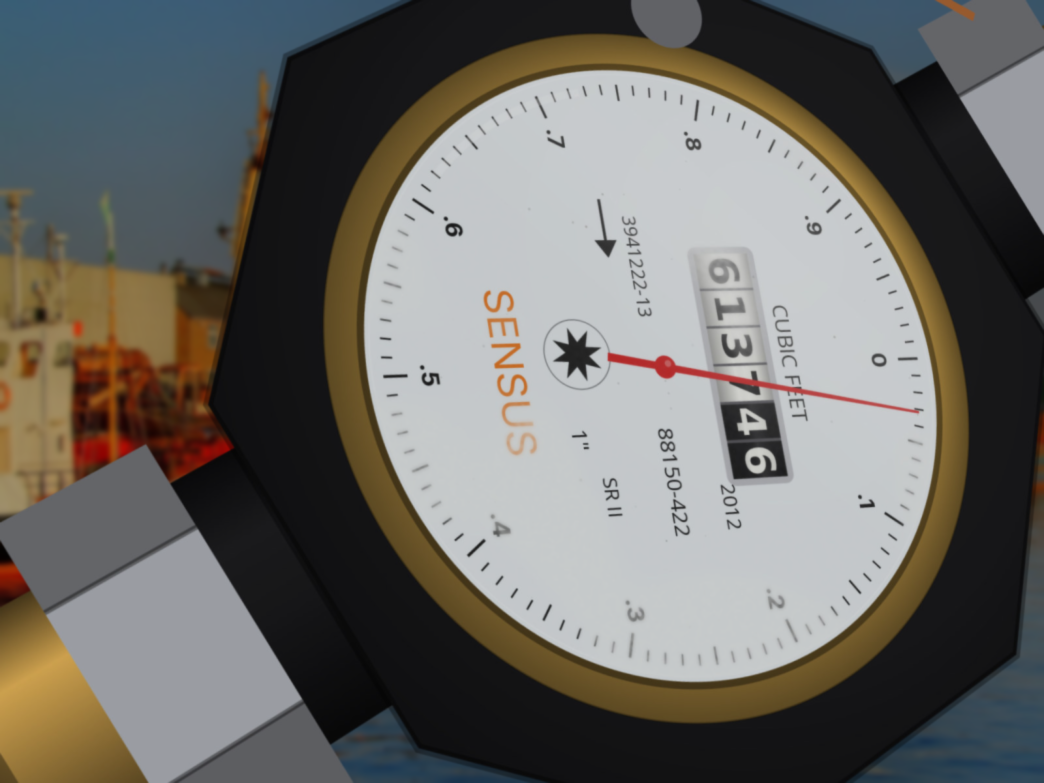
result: **613746.03** ft³
